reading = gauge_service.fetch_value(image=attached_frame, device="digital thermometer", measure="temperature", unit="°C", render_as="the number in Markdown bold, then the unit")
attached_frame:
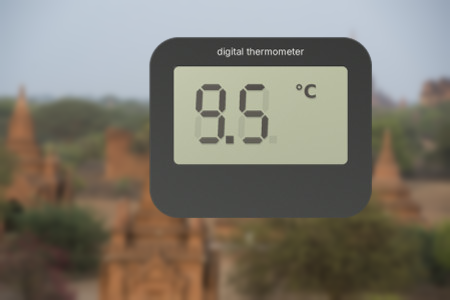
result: **9.5** °C
